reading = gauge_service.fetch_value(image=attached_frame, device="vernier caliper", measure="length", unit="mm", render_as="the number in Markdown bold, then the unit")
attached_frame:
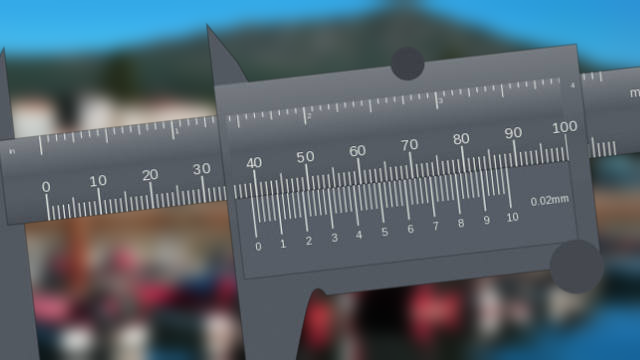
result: **39.0** mm
